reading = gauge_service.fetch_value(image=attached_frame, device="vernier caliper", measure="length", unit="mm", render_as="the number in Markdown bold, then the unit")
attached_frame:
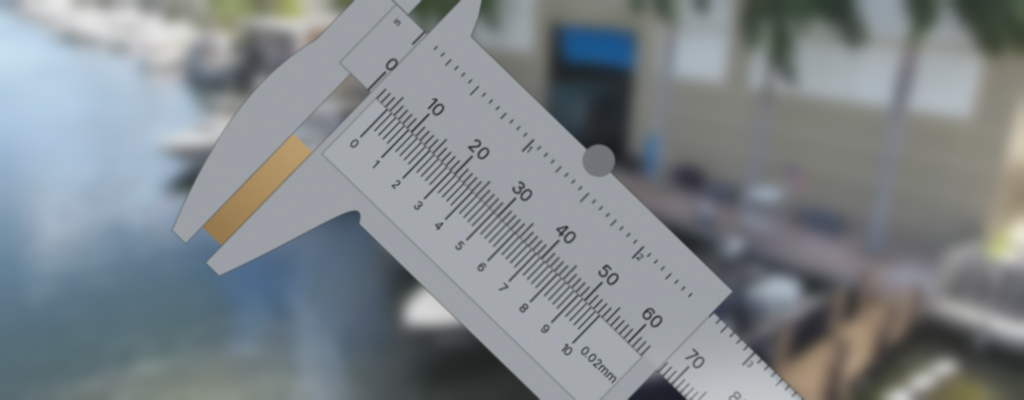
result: **4.5** mm
